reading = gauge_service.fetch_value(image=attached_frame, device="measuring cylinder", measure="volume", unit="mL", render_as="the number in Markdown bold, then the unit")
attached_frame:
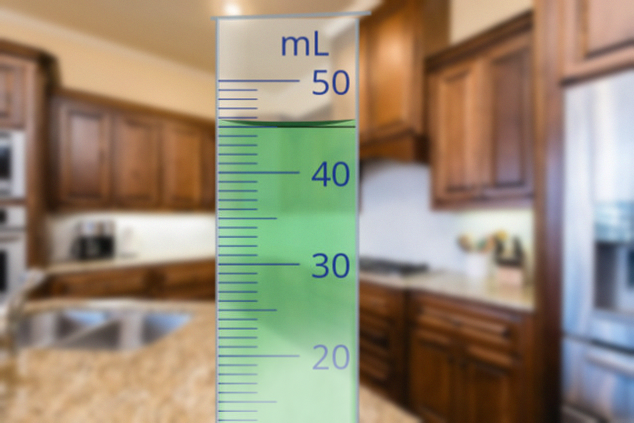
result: **45** mL
